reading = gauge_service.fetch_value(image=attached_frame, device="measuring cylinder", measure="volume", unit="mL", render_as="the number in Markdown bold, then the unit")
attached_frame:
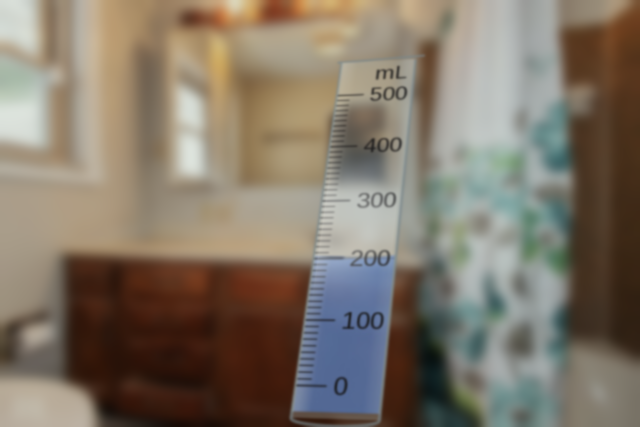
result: **200** mL
